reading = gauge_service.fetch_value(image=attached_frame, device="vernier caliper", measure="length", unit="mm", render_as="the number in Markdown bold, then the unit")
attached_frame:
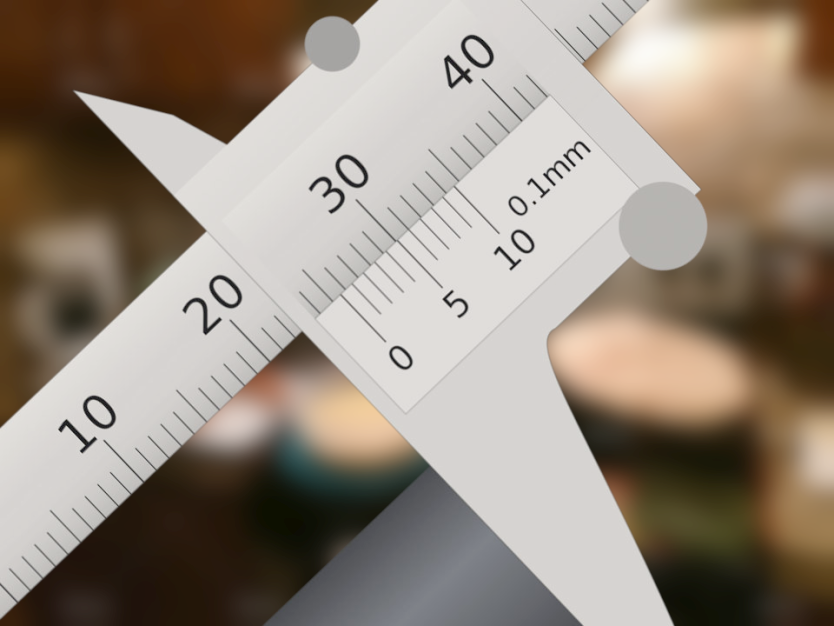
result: **25.6** mm
